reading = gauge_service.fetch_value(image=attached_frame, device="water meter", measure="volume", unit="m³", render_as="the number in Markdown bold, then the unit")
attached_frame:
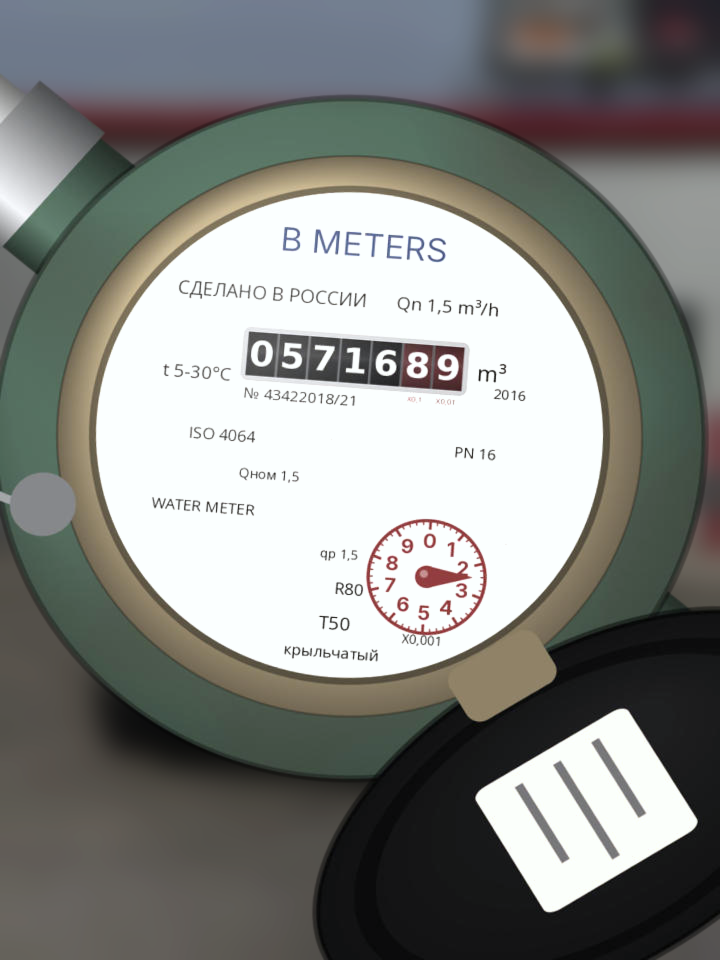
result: **5716.892** m³
